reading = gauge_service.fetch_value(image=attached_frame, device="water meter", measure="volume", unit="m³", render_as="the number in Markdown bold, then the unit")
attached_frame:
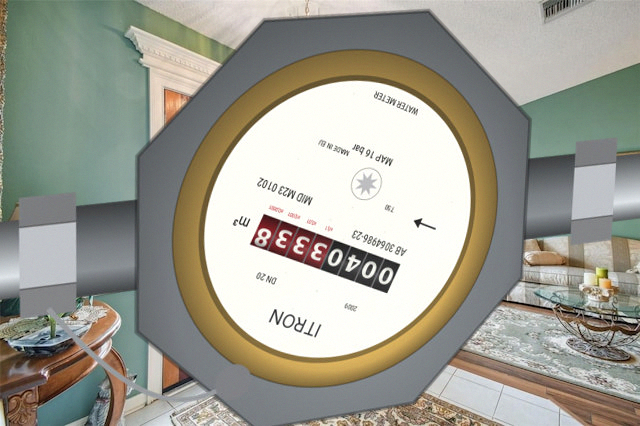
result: **40.3338** m³
